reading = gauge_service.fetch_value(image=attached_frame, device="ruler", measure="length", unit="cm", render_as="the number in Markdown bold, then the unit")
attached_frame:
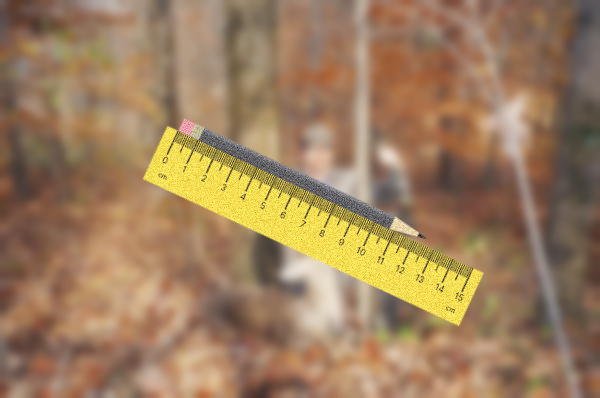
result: **12.5** cm
